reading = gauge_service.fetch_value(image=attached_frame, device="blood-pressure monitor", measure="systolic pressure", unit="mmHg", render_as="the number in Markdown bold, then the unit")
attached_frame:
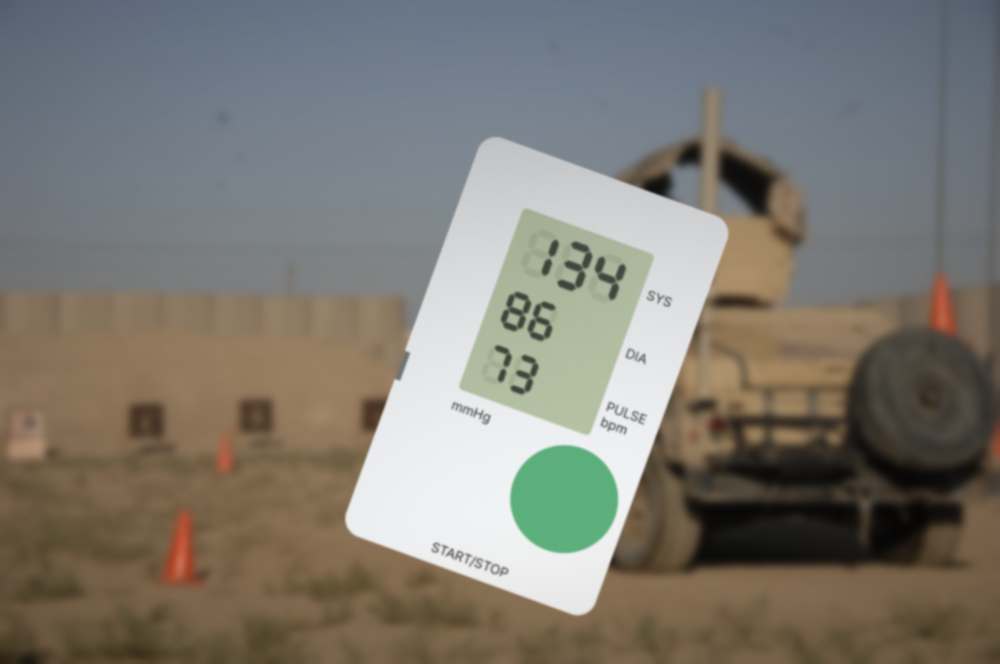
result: **134** mmHg
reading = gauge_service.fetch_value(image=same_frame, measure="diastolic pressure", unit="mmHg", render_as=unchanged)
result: **86** mmHg
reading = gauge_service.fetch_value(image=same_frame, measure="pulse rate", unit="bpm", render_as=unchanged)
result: **73** bpm
